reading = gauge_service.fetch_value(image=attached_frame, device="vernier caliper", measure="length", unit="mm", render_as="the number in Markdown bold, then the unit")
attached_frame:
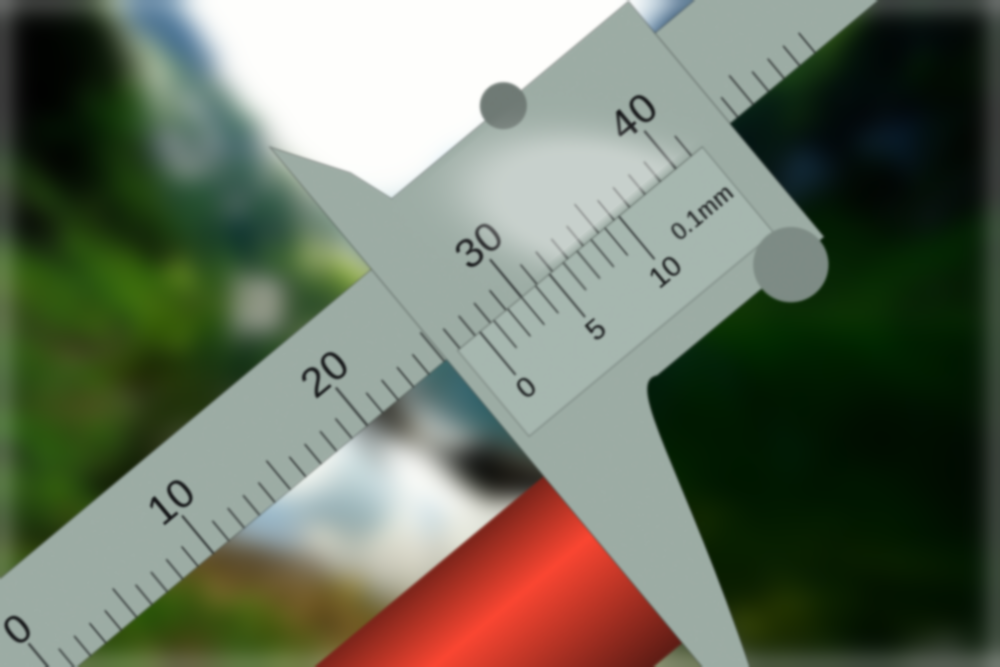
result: **27.3** mm
